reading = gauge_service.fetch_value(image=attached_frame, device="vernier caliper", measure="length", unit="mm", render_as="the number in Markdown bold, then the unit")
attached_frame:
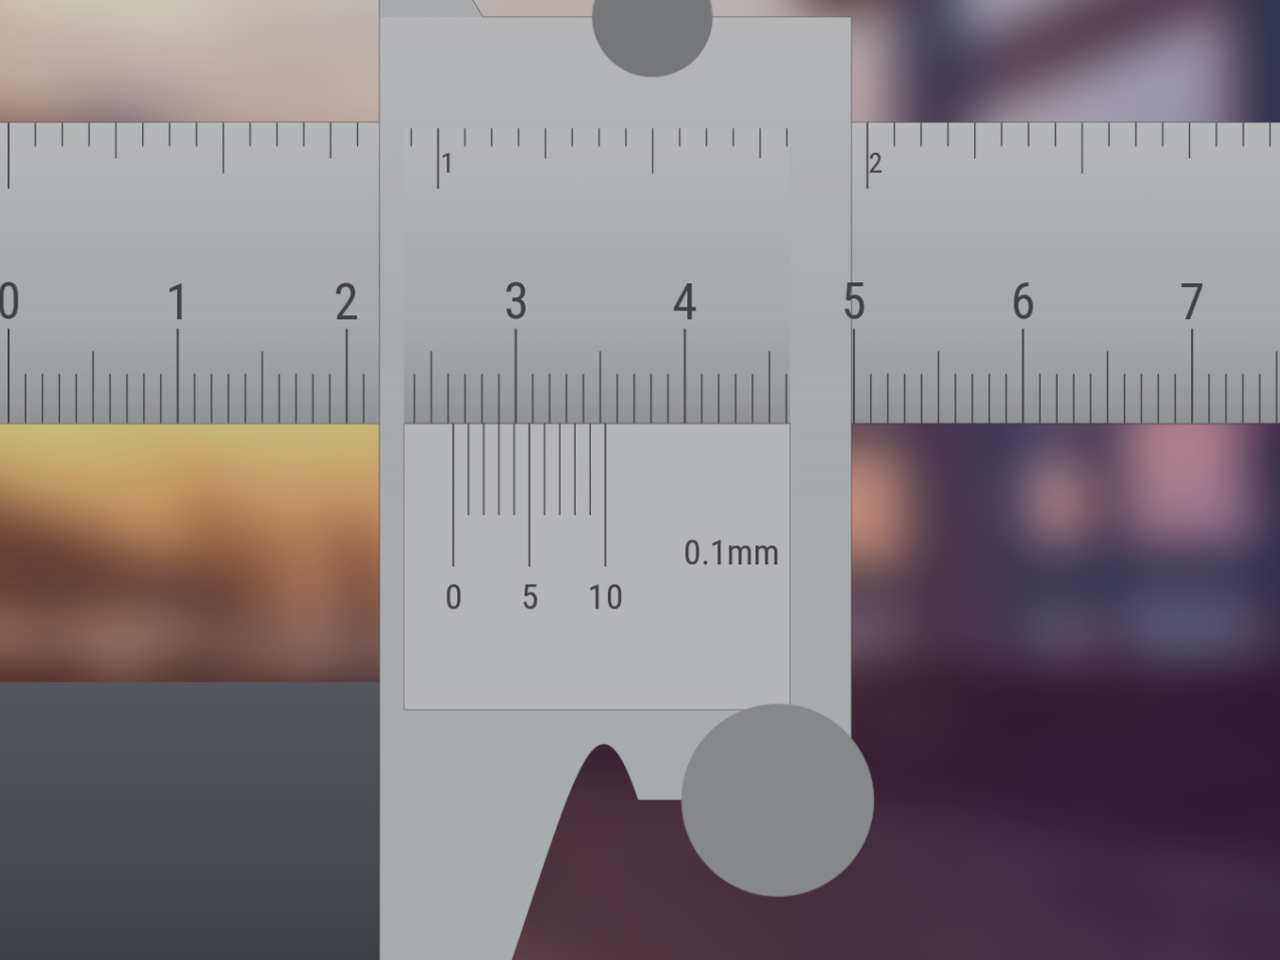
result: **26.3** mm
